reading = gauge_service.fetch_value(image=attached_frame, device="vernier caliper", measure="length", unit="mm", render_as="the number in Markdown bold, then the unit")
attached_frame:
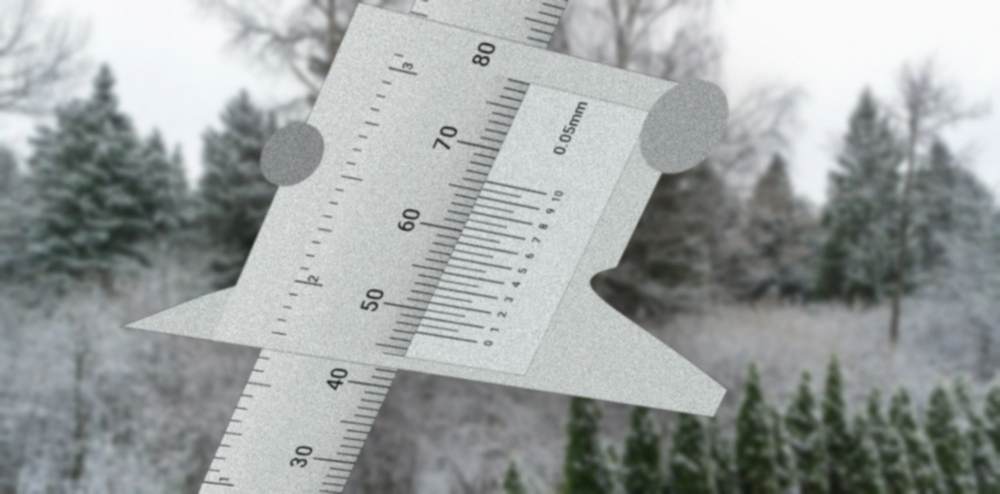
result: **47.2** mm
